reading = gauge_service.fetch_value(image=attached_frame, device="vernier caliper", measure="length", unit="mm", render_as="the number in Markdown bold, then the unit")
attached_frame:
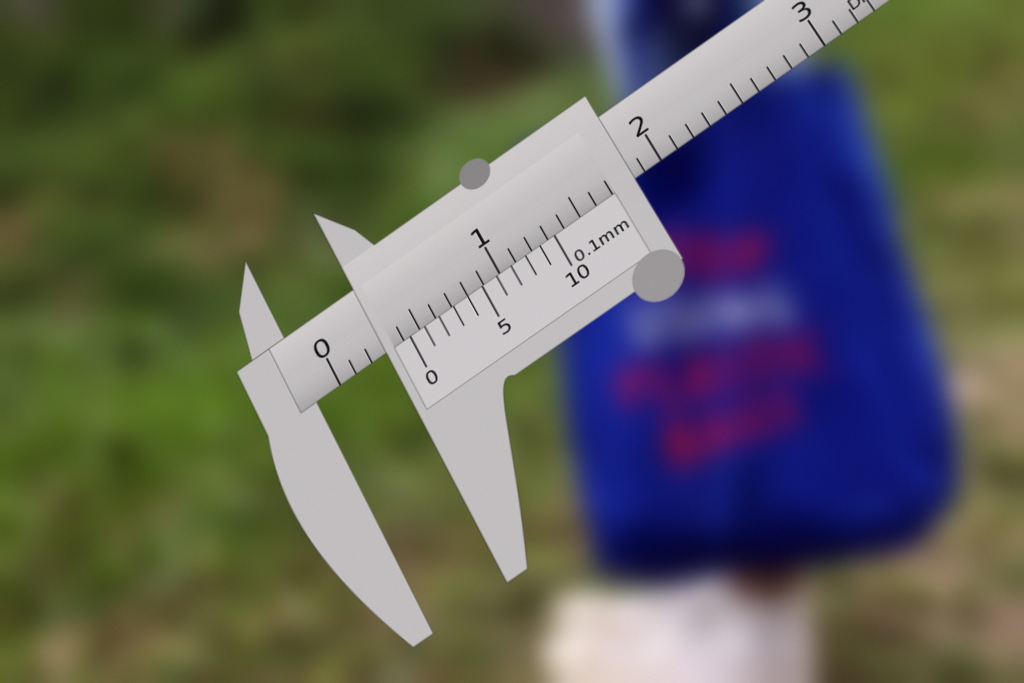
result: **4.4** mm
